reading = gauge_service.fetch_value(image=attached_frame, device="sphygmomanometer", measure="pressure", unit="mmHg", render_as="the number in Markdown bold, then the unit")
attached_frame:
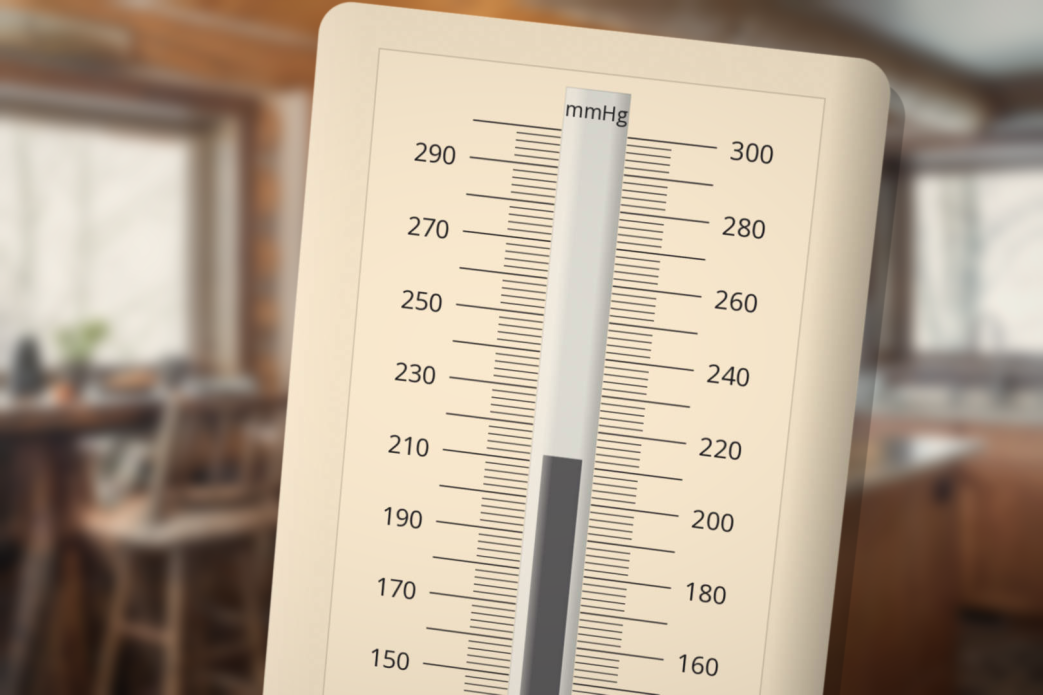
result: **212** mmHg
